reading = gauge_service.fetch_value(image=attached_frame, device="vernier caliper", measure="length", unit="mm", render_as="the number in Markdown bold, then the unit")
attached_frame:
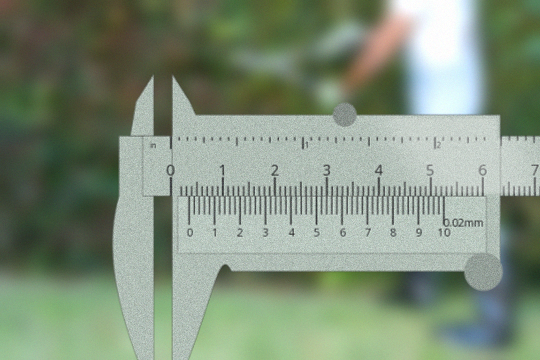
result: **3.5** mm
